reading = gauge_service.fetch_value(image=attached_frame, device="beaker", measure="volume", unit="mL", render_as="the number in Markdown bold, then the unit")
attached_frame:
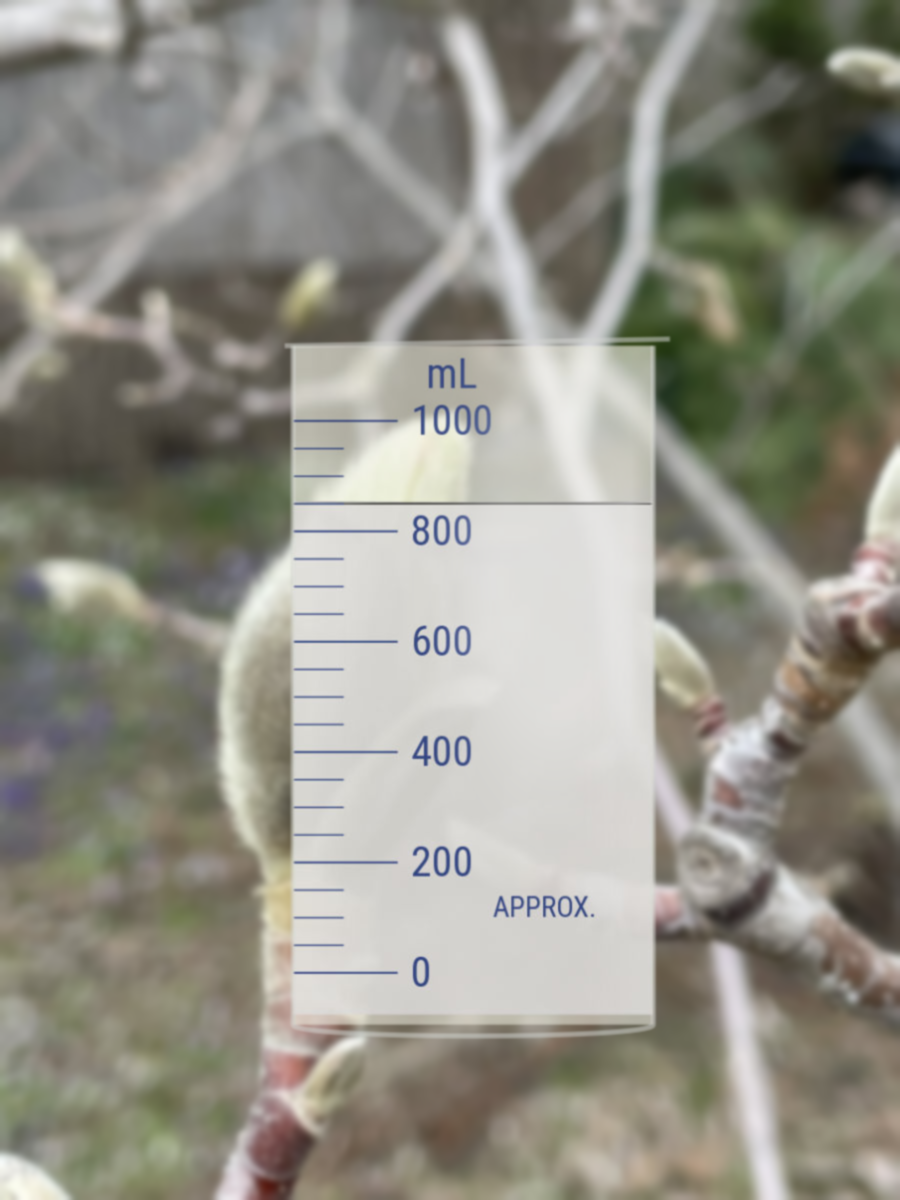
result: **850** mL
